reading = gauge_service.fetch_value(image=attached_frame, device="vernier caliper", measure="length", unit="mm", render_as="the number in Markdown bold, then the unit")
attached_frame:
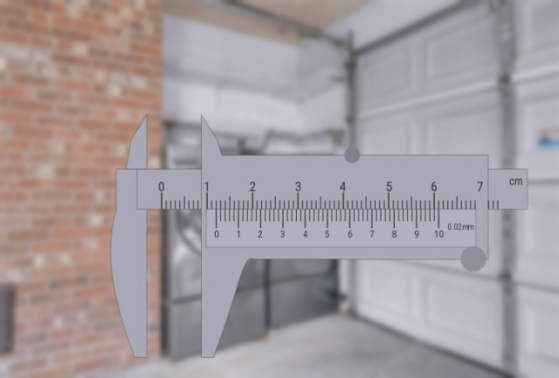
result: **12.0** mm
